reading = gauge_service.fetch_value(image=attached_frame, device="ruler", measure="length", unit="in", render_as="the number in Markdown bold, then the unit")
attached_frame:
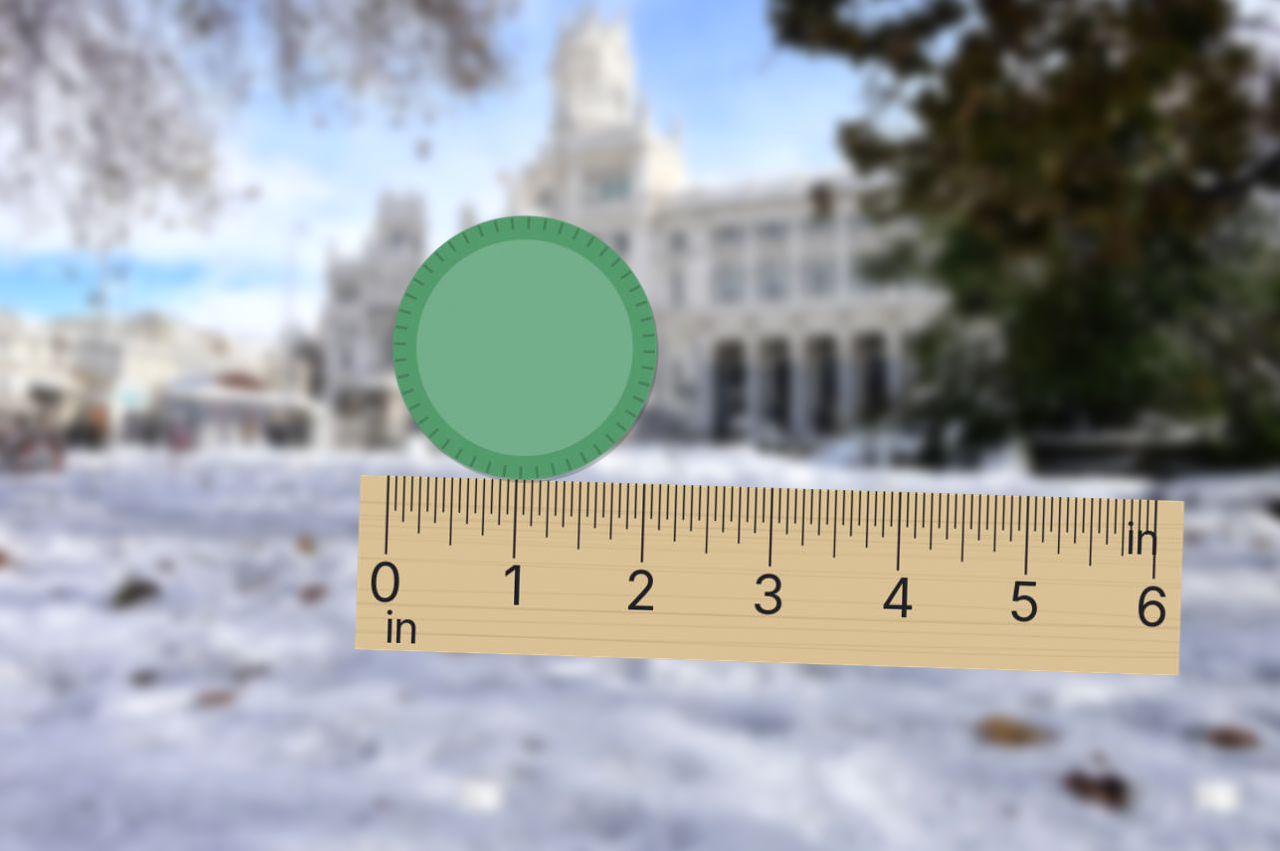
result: **2.0625** in
